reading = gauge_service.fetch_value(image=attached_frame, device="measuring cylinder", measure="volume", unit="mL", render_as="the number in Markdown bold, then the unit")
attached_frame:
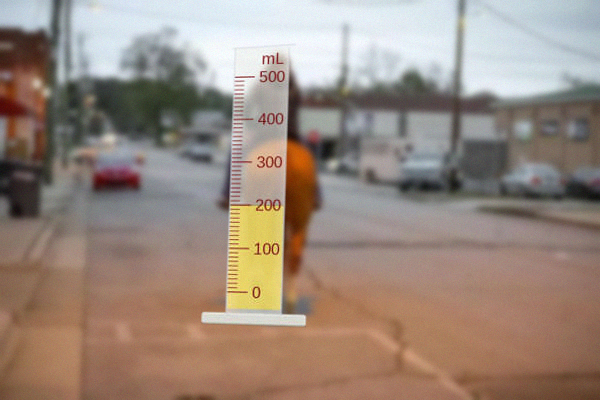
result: **200** mL
